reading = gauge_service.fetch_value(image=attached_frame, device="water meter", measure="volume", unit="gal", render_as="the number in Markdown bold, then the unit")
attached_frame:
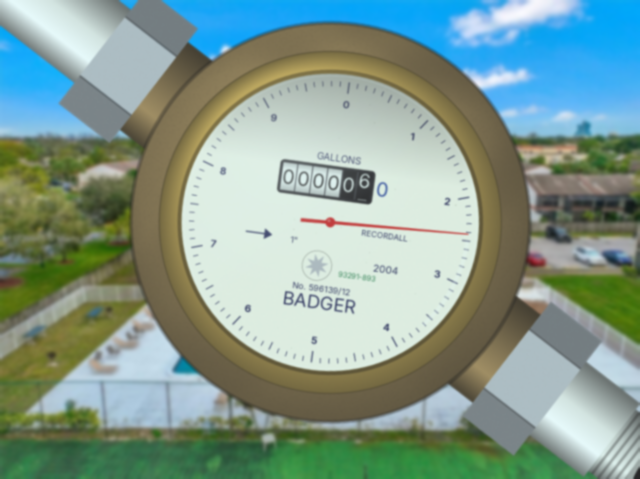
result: **62.4** gal
